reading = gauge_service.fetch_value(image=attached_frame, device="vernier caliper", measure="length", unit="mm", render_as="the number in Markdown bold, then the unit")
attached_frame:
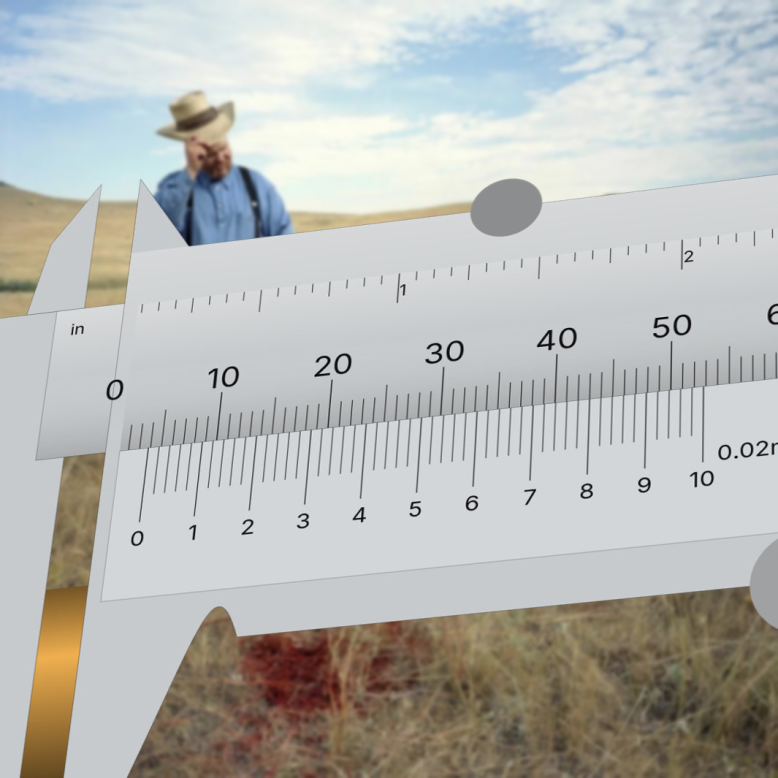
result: **3.8** mm
